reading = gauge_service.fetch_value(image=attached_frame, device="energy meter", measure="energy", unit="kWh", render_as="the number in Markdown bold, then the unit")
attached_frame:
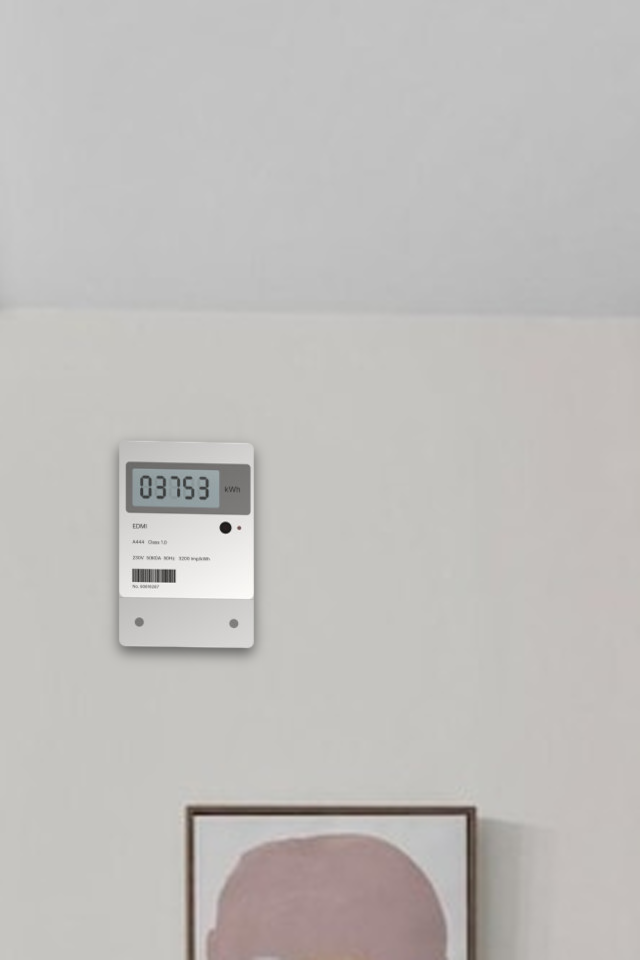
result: **3753** kWh
